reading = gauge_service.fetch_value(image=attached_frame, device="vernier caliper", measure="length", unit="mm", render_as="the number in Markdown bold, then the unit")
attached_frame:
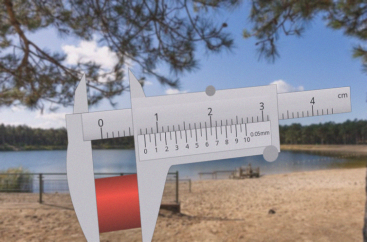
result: **7.6** mm
